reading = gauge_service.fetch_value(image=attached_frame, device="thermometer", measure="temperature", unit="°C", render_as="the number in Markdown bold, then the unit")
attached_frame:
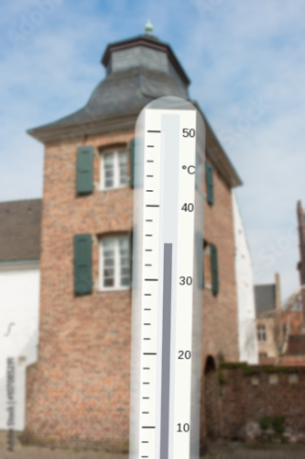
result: **35** °C
